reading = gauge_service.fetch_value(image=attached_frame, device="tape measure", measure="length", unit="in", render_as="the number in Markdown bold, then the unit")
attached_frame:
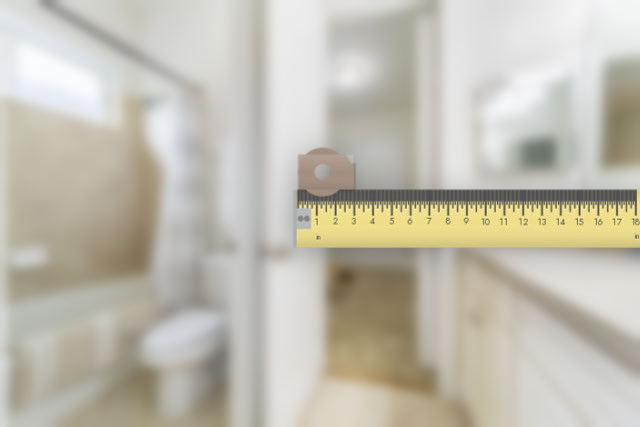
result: **3** in
